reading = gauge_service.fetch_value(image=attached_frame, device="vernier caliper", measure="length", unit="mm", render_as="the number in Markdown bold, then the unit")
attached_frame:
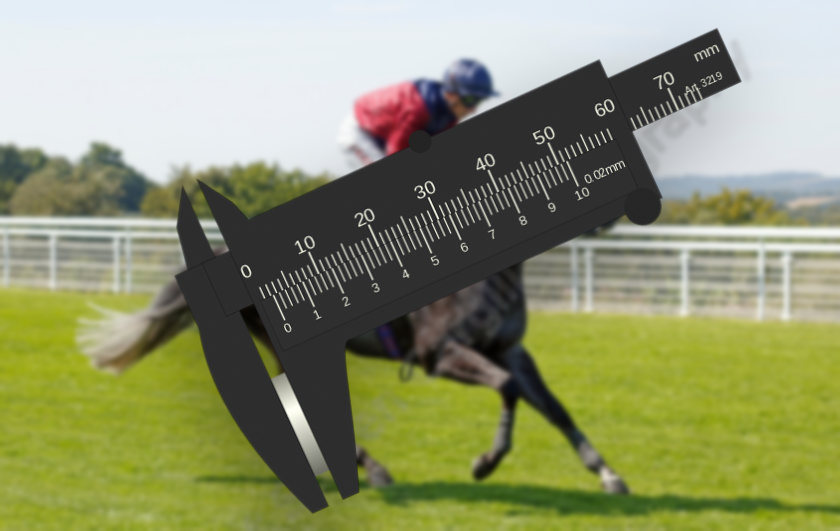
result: **2.4** mm
